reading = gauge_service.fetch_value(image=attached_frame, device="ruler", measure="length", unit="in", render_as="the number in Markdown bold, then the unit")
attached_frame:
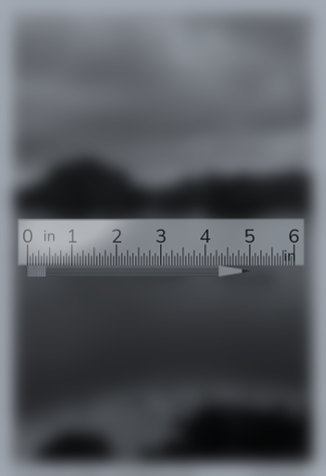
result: **5** in
